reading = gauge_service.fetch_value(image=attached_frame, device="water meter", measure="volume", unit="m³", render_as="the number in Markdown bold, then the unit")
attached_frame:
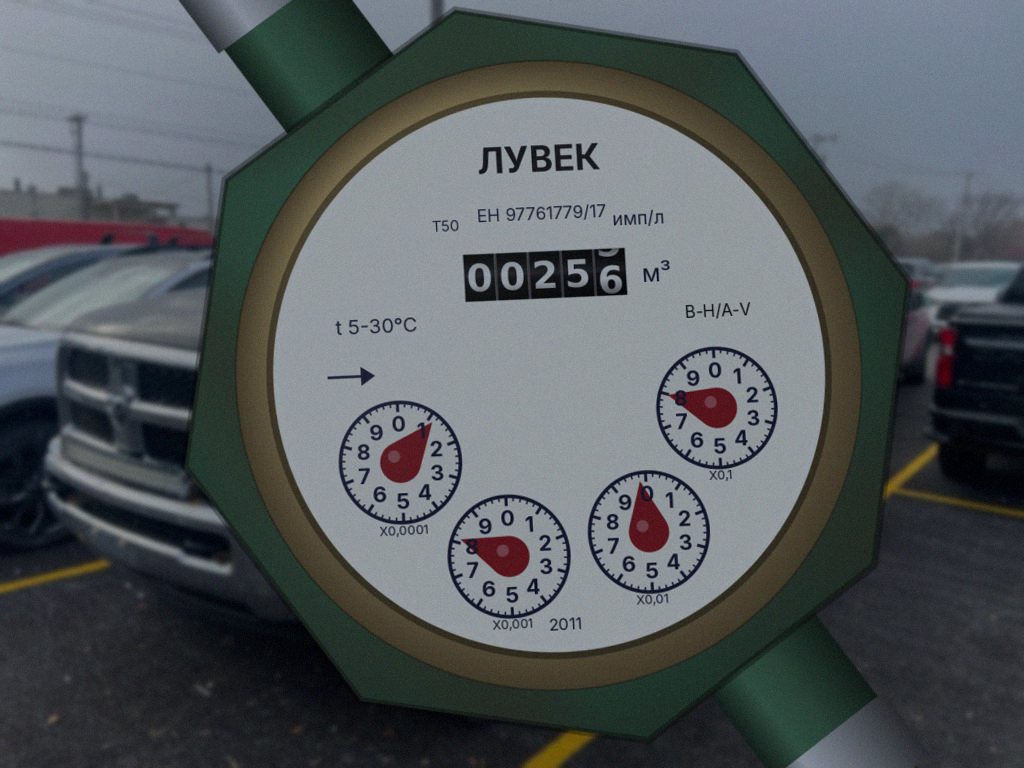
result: **255.7981** m³
